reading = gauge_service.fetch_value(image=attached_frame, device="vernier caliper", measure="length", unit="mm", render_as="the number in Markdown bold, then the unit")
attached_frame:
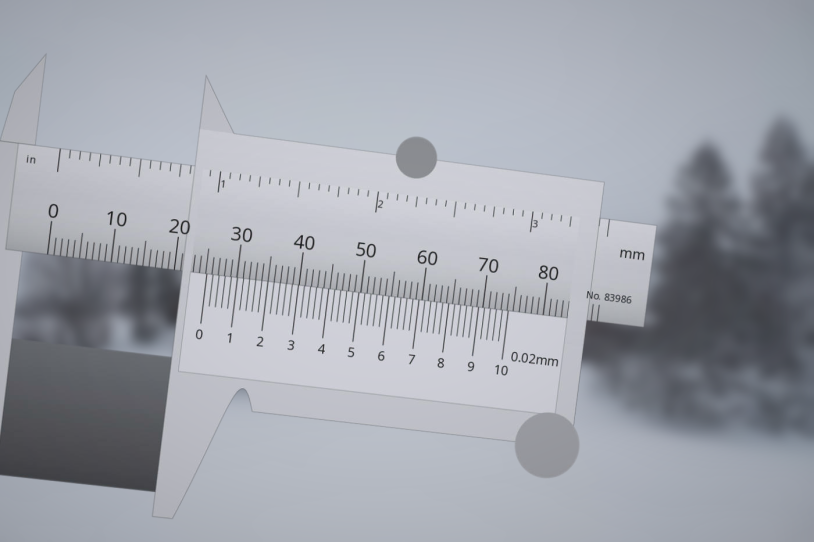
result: **25.2** mm
